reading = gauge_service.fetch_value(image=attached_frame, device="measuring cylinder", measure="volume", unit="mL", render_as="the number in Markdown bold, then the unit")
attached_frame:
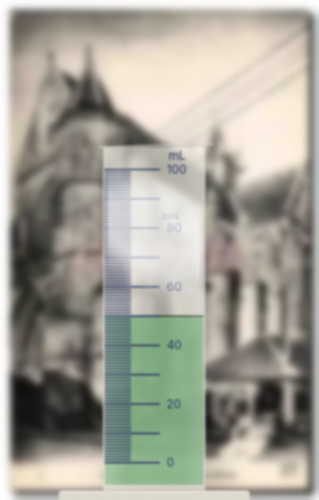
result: **50** mL
